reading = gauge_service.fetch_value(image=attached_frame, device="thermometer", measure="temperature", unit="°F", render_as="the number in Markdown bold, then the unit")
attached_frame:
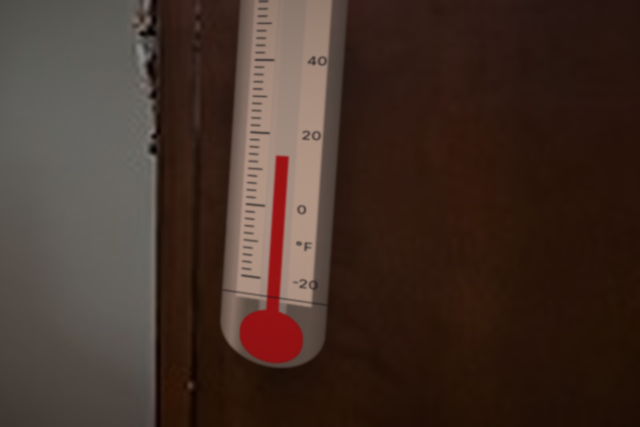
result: **14** °F
